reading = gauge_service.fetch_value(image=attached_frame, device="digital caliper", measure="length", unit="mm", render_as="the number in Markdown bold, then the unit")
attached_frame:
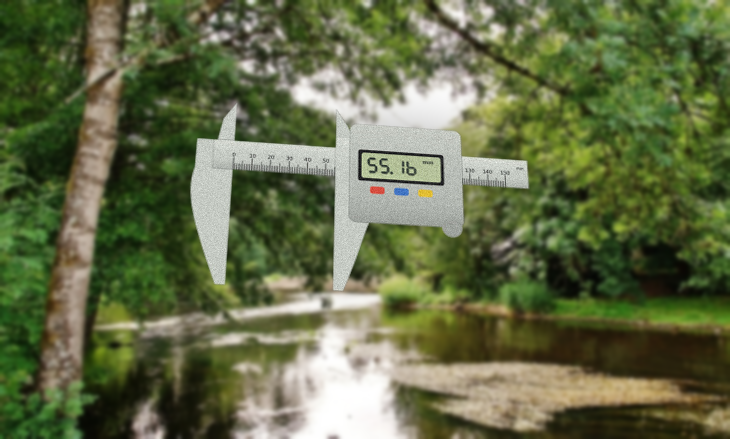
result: **55.16** mm
